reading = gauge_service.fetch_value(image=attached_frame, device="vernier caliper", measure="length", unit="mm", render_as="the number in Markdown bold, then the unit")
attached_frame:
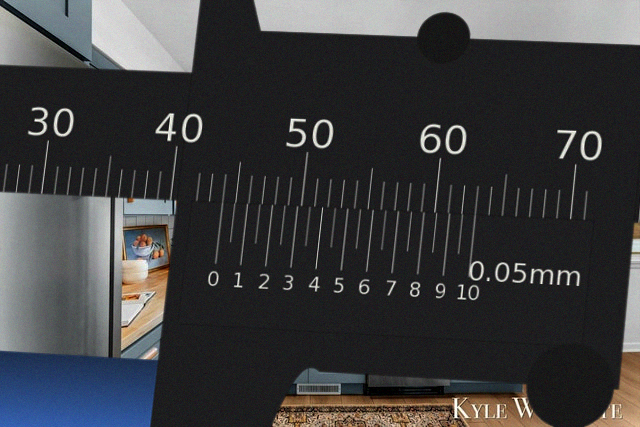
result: **44.0** mm
